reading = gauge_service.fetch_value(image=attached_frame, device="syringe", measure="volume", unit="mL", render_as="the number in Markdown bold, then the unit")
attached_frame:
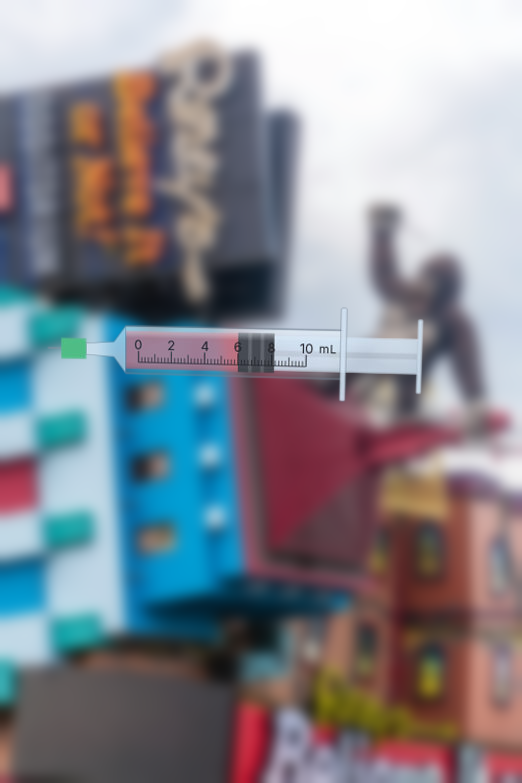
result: **6** mL
